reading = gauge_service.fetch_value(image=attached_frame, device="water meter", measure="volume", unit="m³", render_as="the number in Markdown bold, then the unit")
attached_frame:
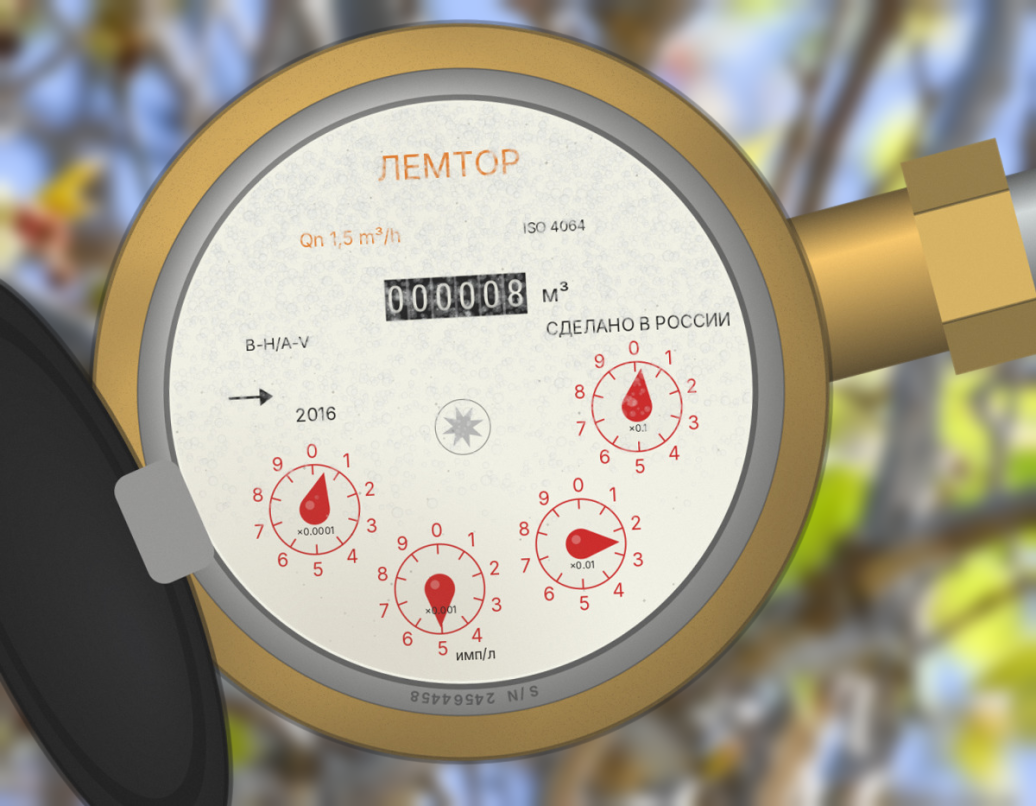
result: **8.0250** m³
